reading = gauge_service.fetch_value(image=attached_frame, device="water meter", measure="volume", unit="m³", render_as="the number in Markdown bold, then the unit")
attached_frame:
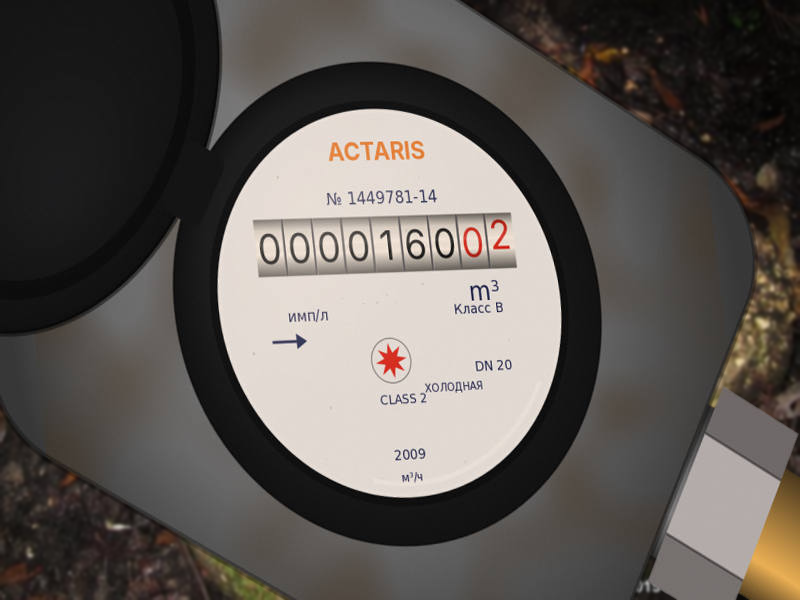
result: **160.02** m³
